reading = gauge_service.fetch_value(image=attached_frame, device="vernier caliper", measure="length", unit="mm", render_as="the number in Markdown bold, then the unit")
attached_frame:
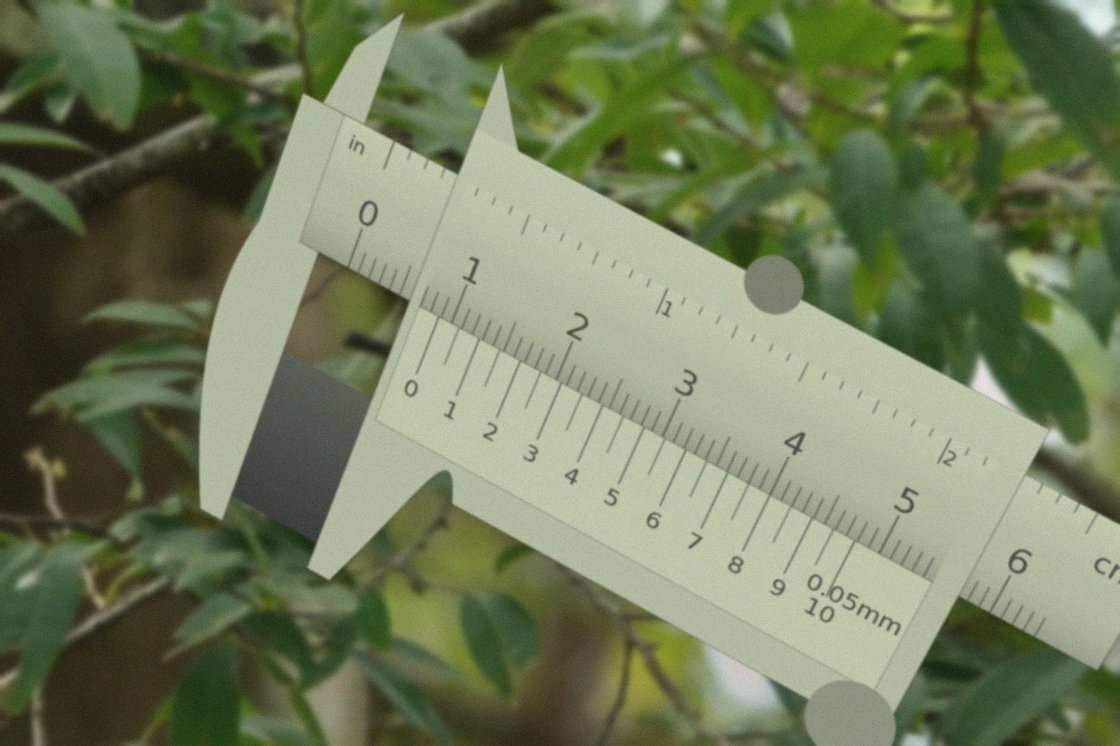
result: **8.8** mm
